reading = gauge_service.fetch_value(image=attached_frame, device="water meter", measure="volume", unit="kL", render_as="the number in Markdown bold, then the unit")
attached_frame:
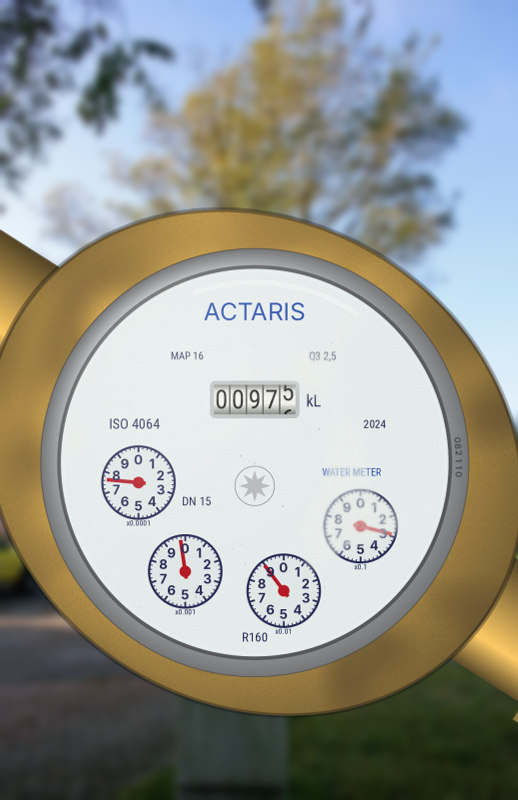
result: **975.2897** kL
